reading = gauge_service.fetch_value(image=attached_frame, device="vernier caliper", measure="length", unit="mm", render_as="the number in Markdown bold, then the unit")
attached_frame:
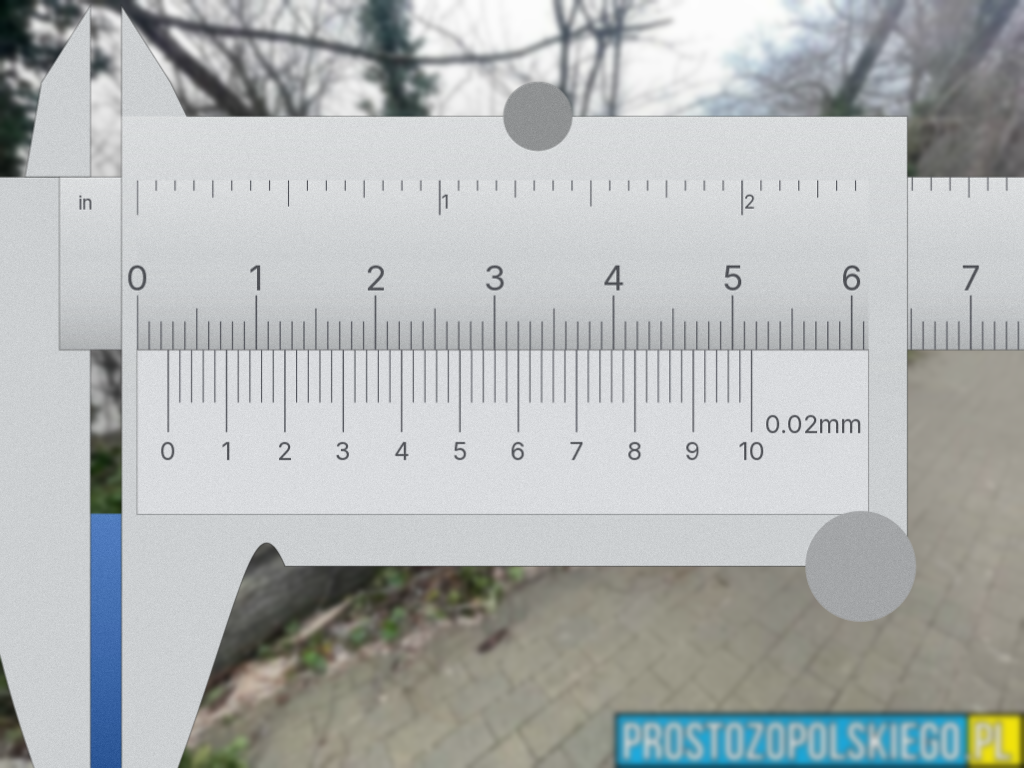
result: **2.6** mm
